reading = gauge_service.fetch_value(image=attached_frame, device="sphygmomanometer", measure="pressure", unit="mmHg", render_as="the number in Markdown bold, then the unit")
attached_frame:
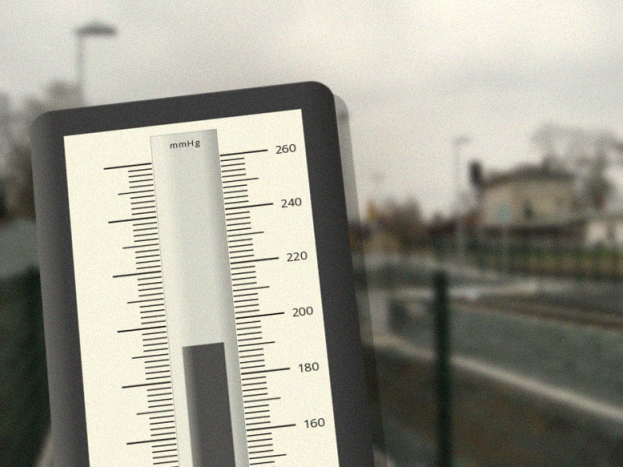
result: **192** mmHg
